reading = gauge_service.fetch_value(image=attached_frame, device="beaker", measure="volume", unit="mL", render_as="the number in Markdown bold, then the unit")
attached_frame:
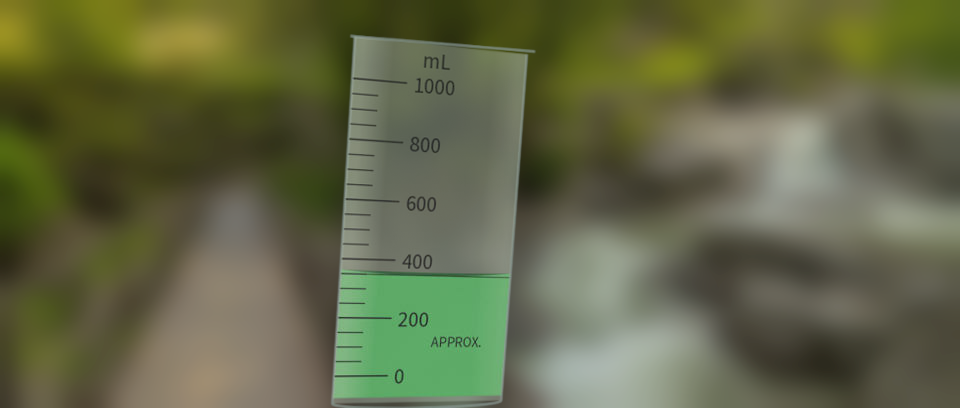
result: **350** mL
